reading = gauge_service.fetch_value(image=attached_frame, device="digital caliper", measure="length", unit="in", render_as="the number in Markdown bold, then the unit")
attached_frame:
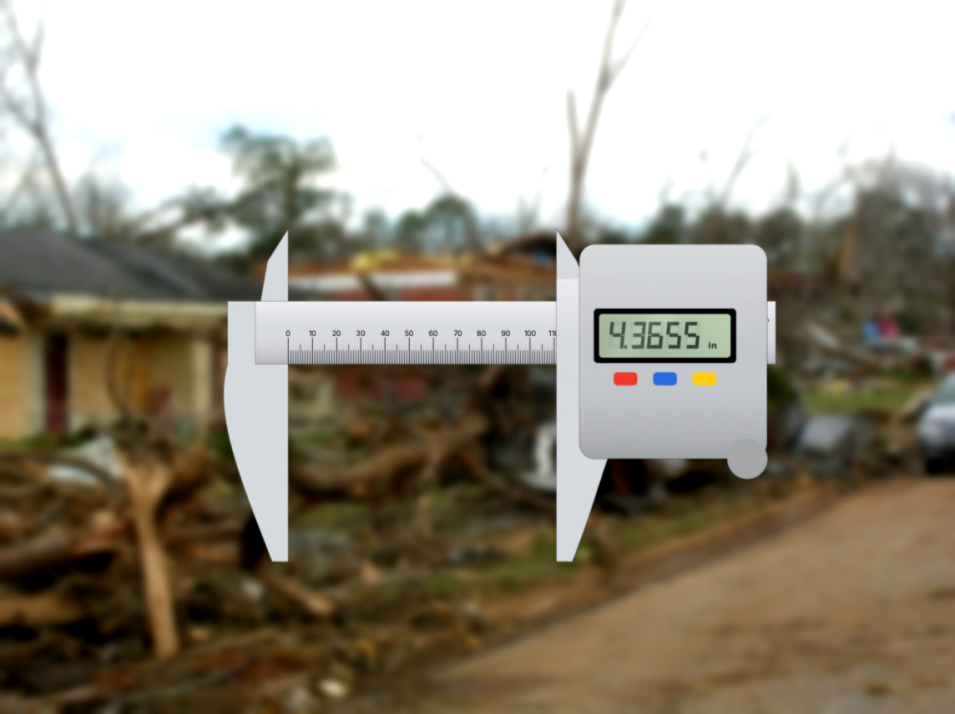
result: **4.3655** in
